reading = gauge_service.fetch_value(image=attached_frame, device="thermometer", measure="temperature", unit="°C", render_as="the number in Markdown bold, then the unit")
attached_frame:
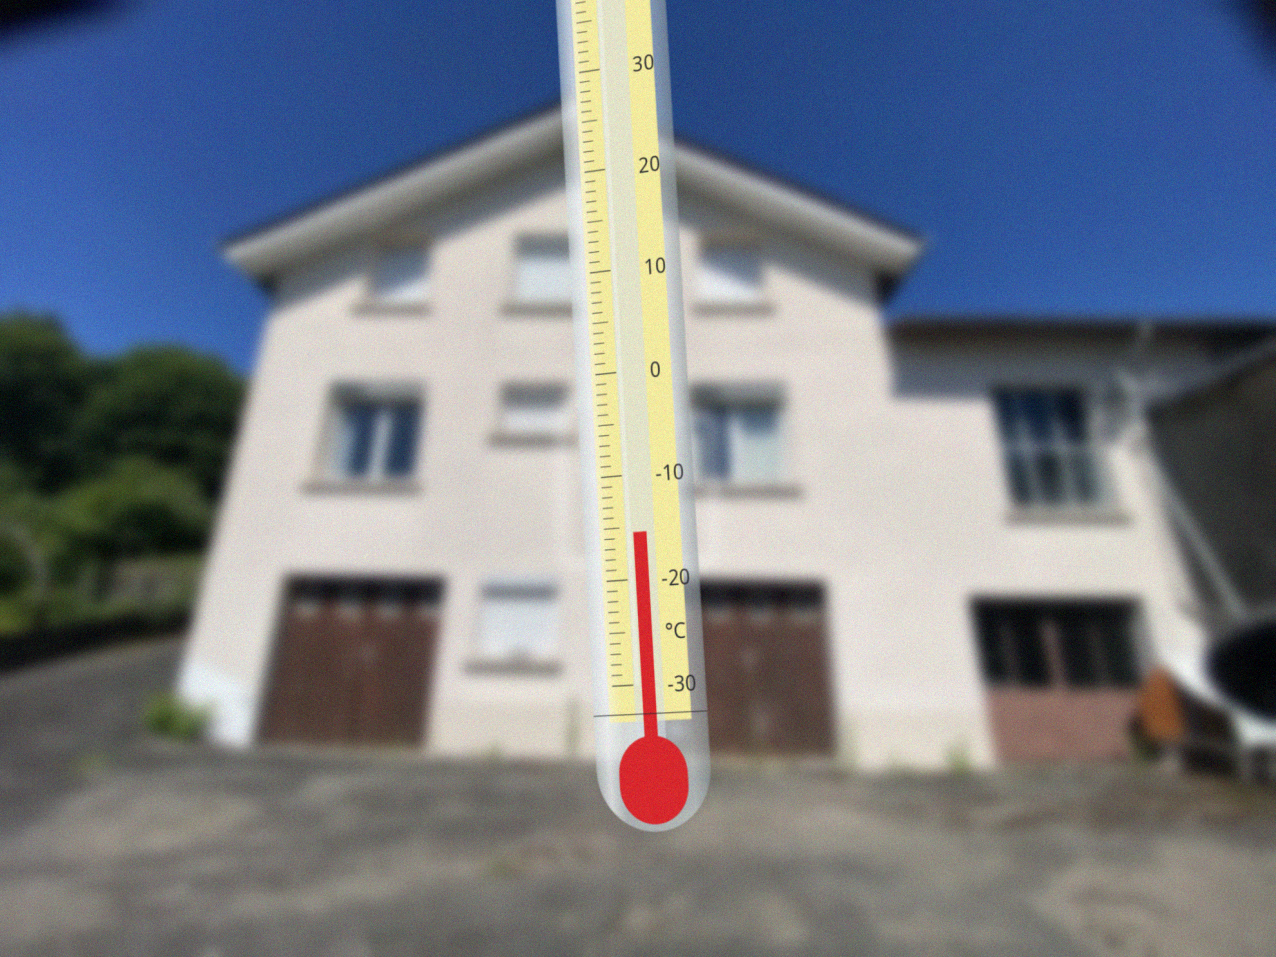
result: **-15.5** °C
